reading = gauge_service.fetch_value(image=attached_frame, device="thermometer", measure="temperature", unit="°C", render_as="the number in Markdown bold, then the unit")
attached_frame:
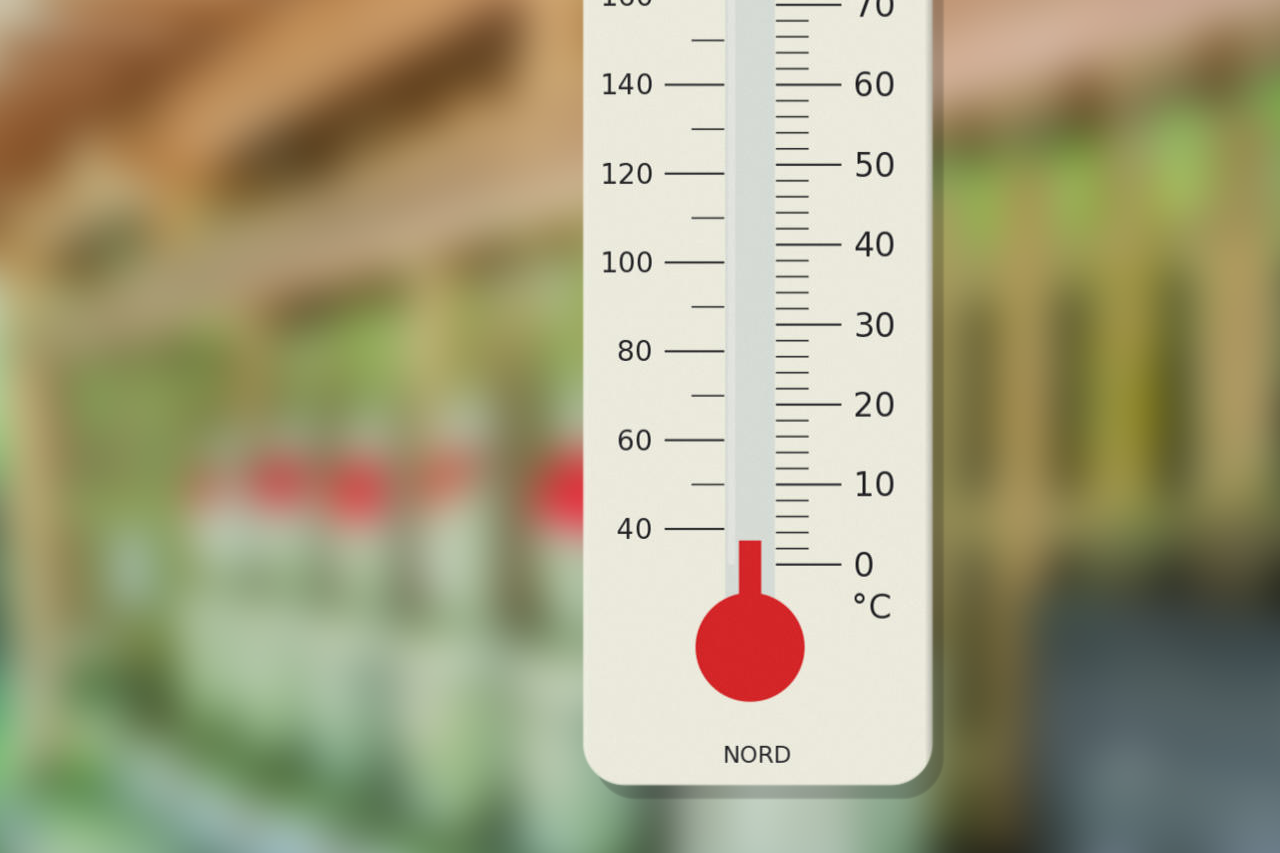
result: **3** °C
